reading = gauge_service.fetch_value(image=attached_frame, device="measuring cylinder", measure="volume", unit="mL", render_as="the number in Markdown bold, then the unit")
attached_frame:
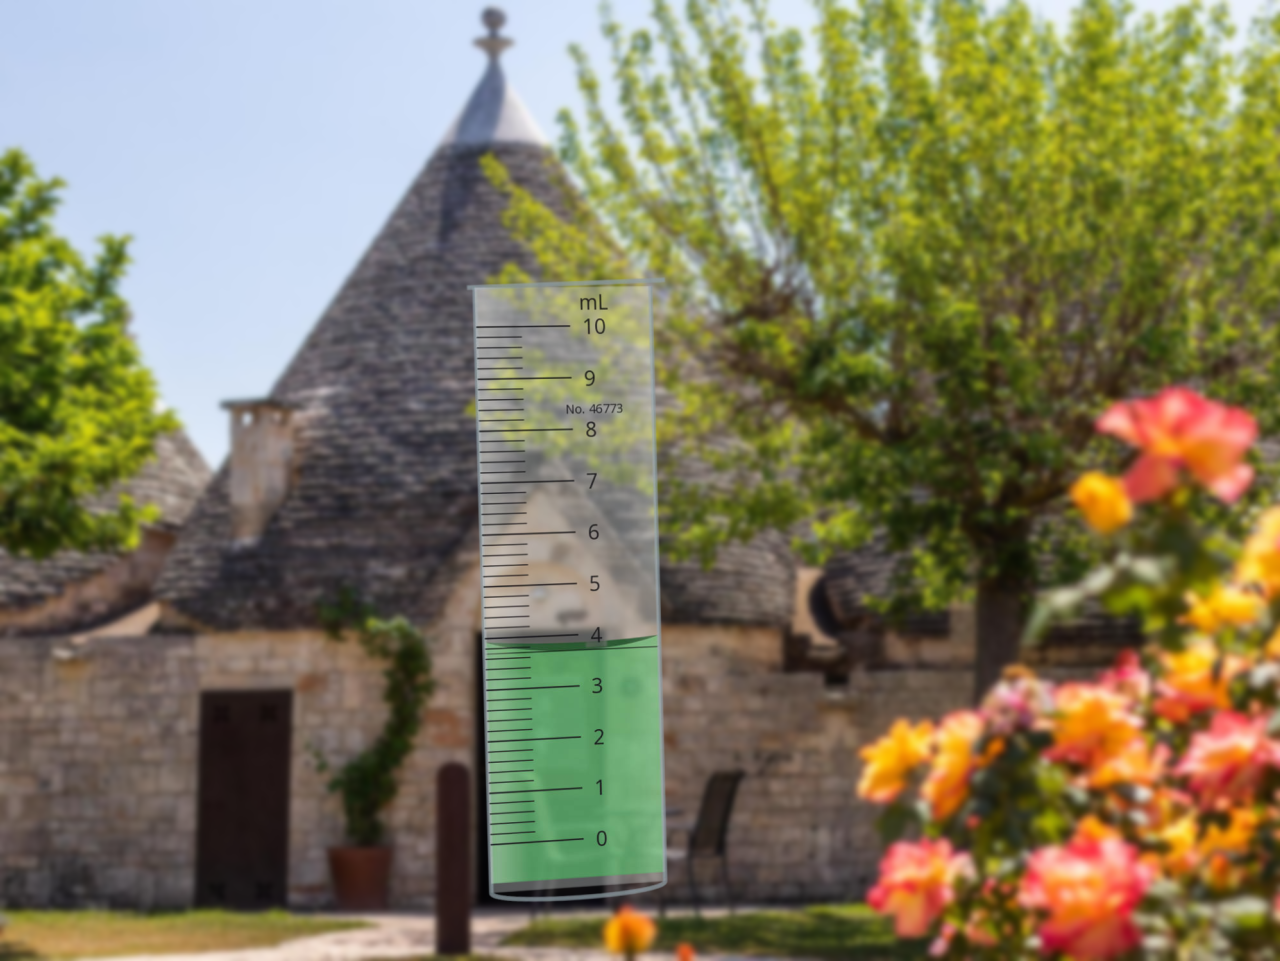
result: **3.7** mL
